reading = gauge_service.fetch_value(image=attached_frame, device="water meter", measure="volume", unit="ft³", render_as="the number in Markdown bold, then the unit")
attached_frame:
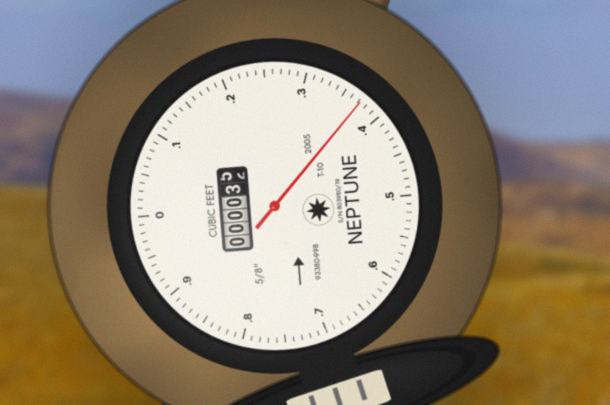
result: **35.37** ft³
